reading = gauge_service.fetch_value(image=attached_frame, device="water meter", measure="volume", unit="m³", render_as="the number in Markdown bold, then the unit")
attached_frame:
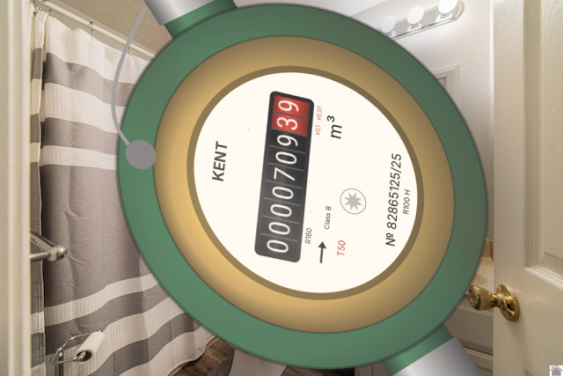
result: **709.39** m³
